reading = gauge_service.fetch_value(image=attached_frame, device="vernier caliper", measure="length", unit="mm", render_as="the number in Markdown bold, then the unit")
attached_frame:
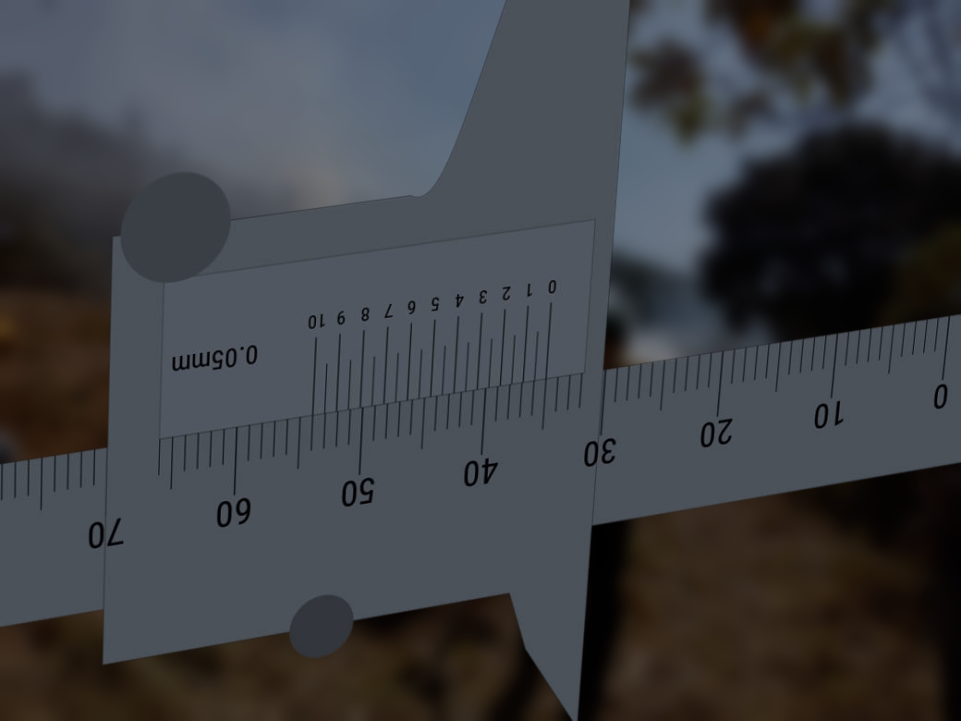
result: **35.0** mm
